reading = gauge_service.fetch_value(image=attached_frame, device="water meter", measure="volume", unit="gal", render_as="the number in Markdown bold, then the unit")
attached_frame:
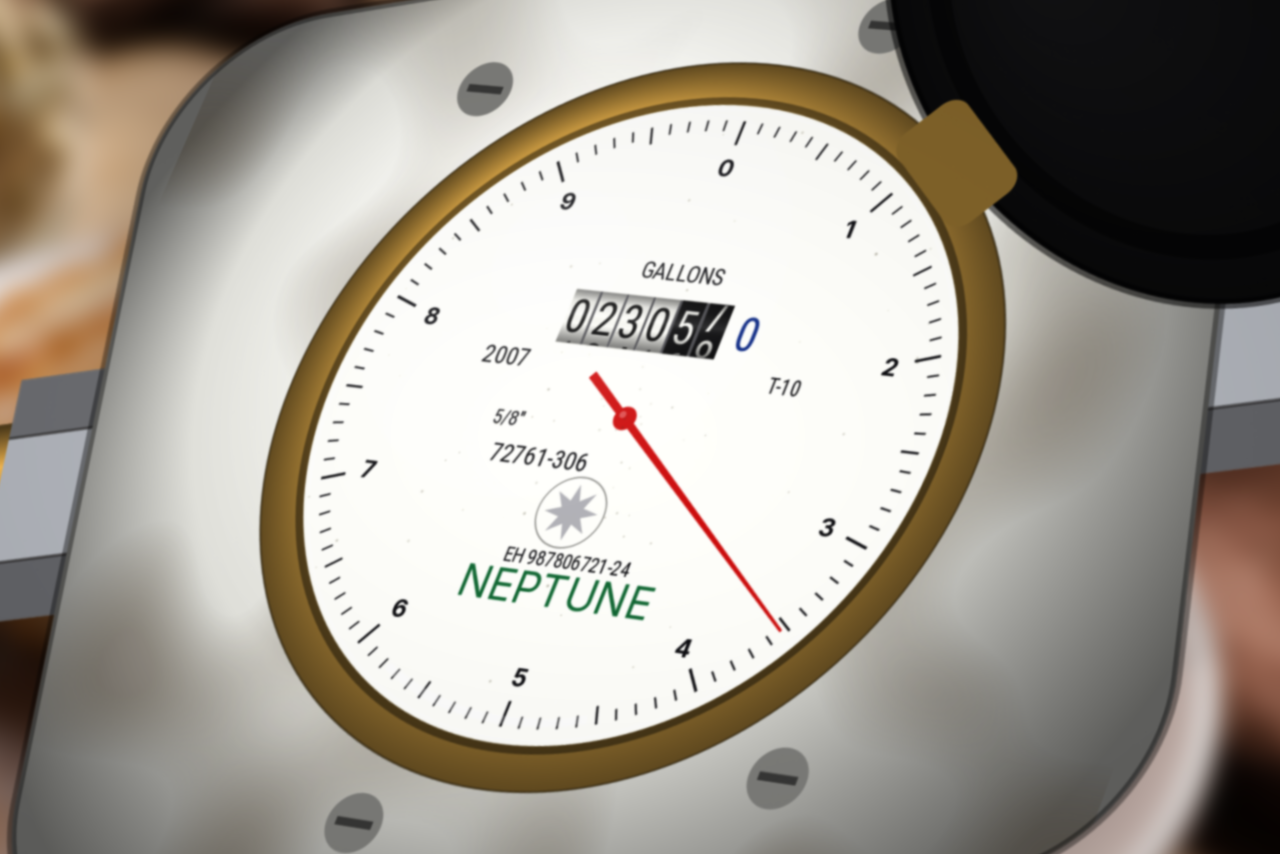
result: **230573.5** gal
